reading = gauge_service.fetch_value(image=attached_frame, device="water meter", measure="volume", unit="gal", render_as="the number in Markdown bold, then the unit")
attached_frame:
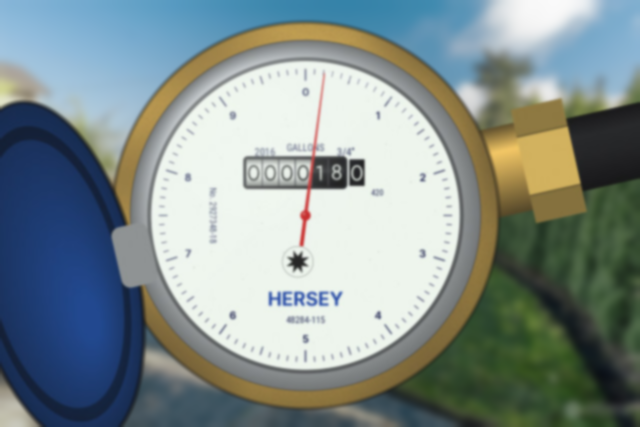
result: **180.2** gal
